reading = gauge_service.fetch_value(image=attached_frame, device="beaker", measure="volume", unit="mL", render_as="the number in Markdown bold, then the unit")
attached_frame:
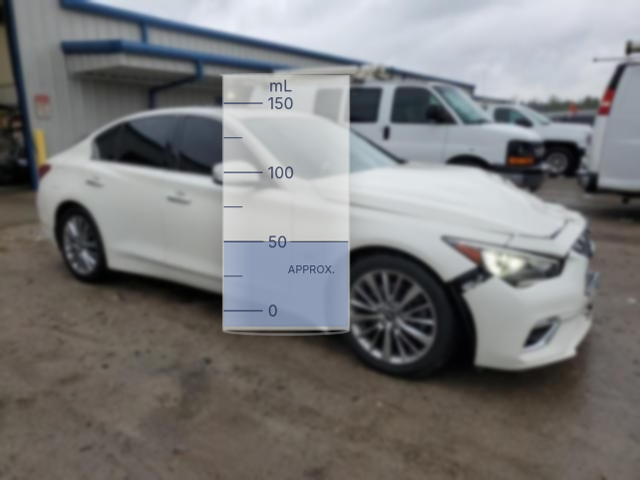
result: **50** mL
